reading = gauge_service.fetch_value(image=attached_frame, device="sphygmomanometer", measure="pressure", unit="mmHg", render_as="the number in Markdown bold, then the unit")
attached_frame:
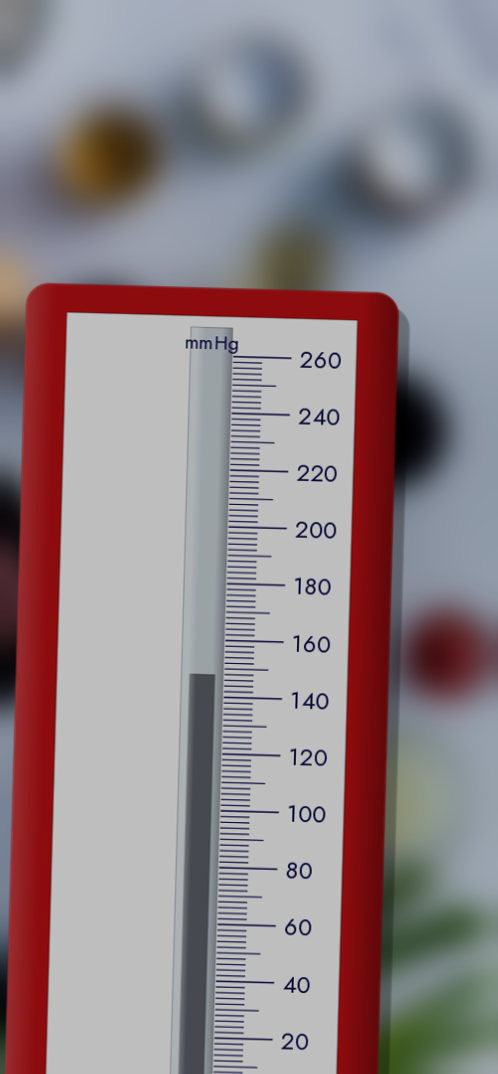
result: **148** mmHg
